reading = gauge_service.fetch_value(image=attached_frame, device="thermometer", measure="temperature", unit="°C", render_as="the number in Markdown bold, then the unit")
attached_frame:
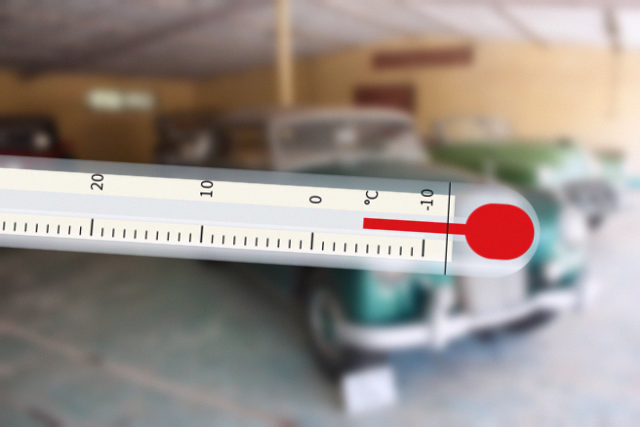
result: **-4.5** °C
